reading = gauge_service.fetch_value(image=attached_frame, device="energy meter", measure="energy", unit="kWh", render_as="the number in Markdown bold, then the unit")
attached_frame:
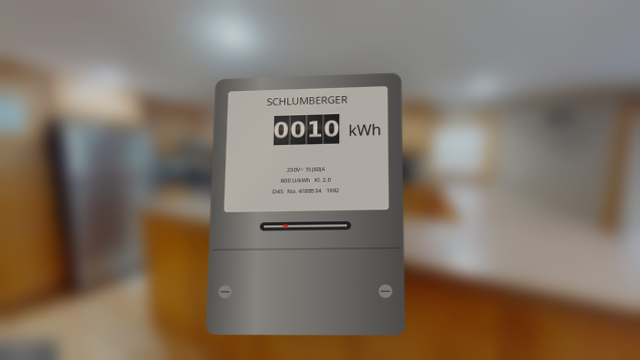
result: **10** kWh
